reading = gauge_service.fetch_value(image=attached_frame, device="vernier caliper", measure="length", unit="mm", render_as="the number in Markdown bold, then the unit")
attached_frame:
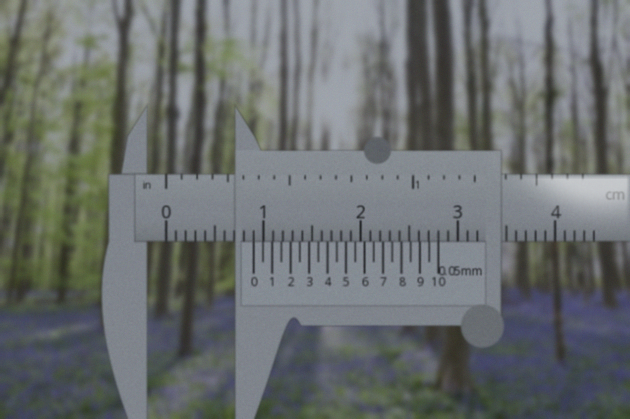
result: **9.0** mm
